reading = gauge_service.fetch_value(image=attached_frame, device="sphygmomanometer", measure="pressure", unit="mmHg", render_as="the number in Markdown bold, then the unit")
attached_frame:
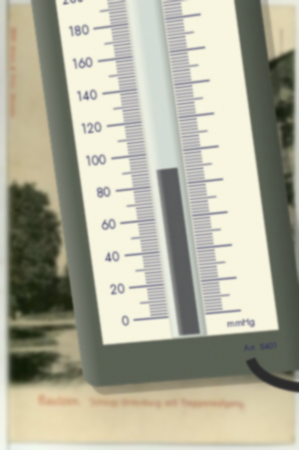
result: **90** mmHg
